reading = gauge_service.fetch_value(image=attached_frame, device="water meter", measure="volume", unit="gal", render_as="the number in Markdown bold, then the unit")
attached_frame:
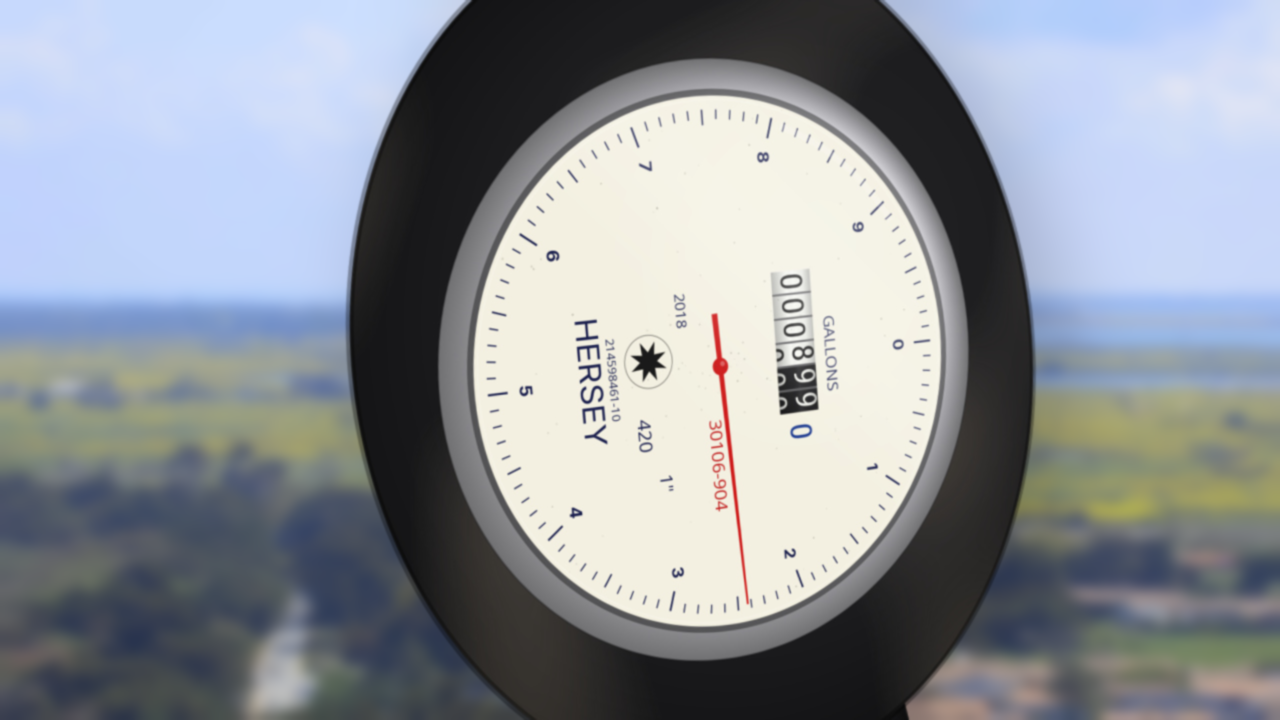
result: **8992.4** gal
